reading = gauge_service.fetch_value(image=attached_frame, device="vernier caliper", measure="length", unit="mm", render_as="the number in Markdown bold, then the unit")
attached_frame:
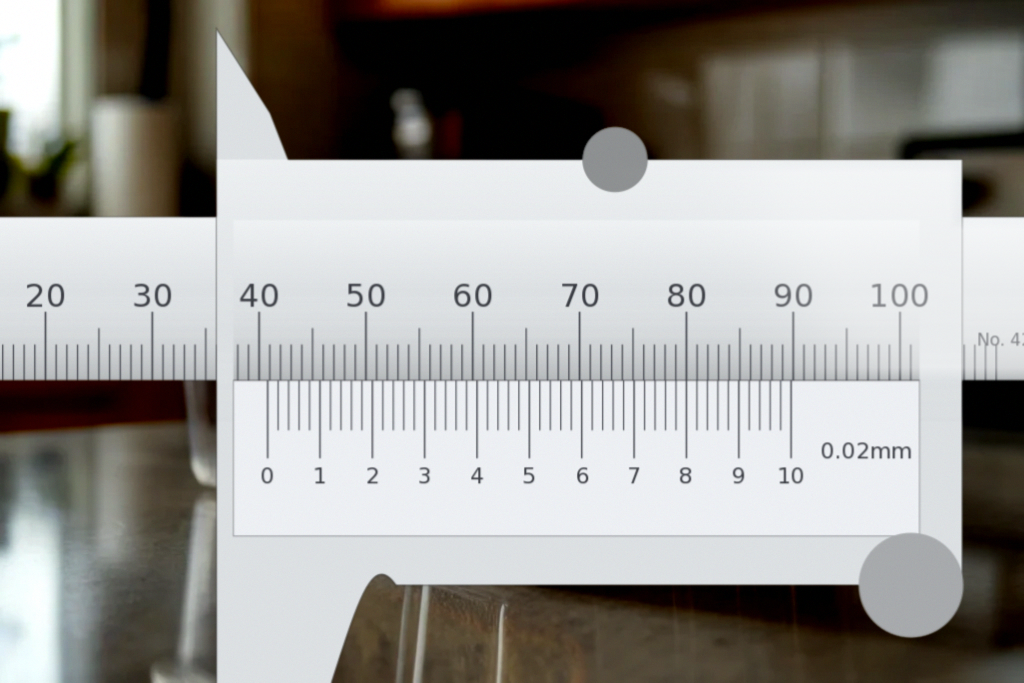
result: **40.8** mm
